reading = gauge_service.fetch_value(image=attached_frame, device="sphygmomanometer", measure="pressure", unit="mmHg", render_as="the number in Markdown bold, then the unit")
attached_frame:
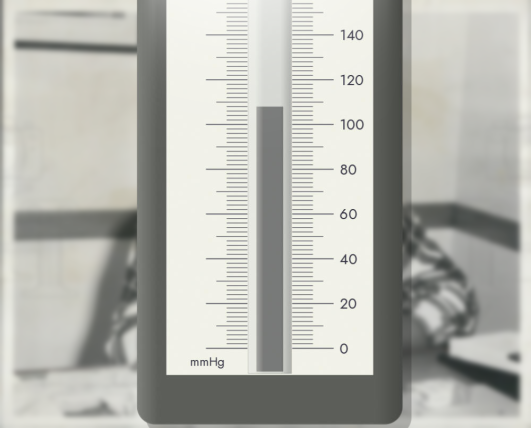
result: **108** mmHg
